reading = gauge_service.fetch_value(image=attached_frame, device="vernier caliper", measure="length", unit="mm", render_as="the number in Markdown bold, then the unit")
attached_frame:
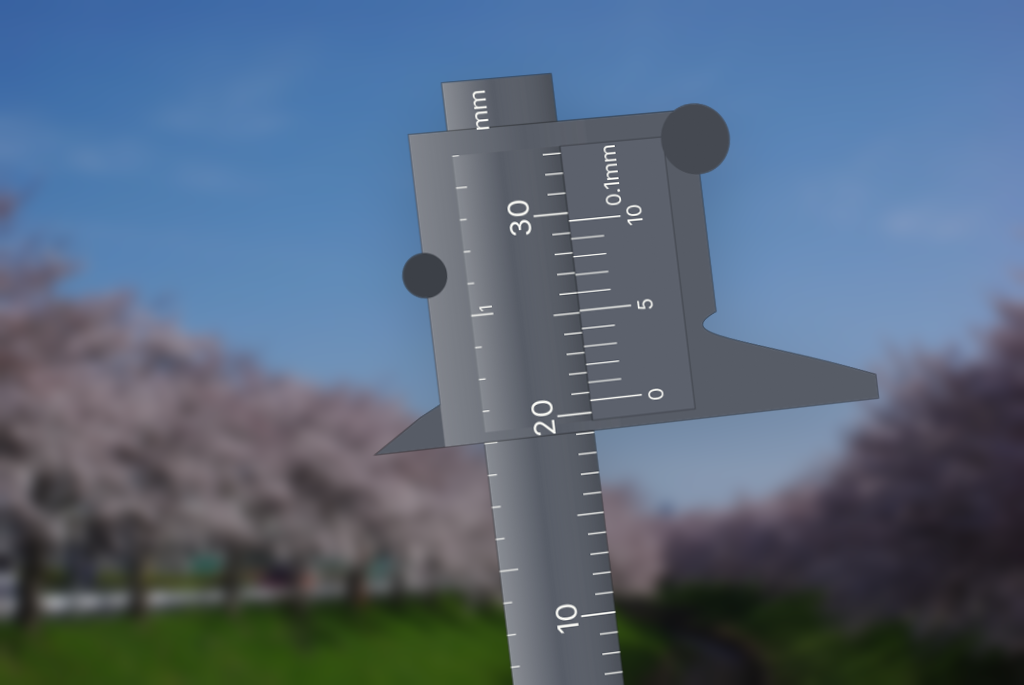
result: **20.6** mm
